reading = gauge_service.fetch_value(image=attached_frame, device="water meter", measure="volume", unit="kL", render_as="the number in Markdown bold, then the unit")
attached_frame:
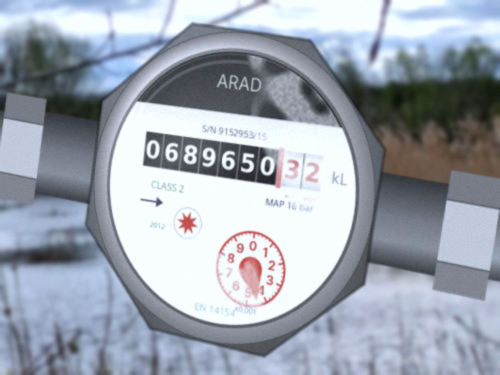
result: **689650.324** kL
